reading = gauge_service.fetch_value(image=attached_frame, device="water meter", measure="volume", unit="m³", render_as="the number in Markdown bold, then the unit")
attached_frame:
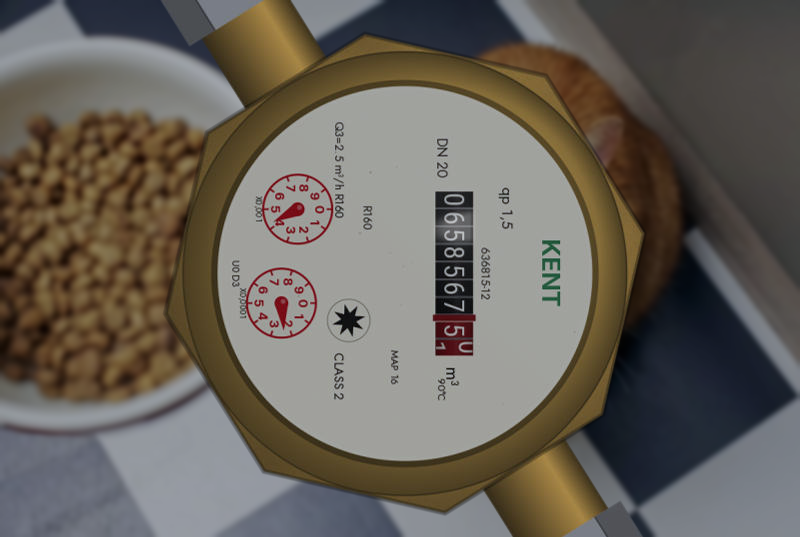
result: **658567.5042** m³
